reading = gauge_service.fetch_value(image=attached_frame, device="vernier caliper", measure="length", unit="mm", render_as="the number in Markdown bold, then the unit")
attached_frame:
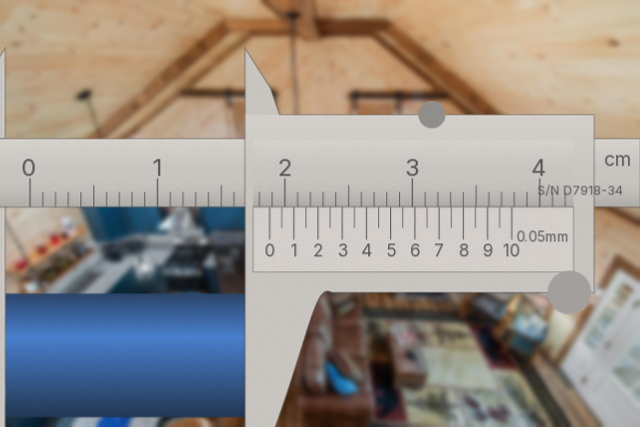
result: **18.8** mm
